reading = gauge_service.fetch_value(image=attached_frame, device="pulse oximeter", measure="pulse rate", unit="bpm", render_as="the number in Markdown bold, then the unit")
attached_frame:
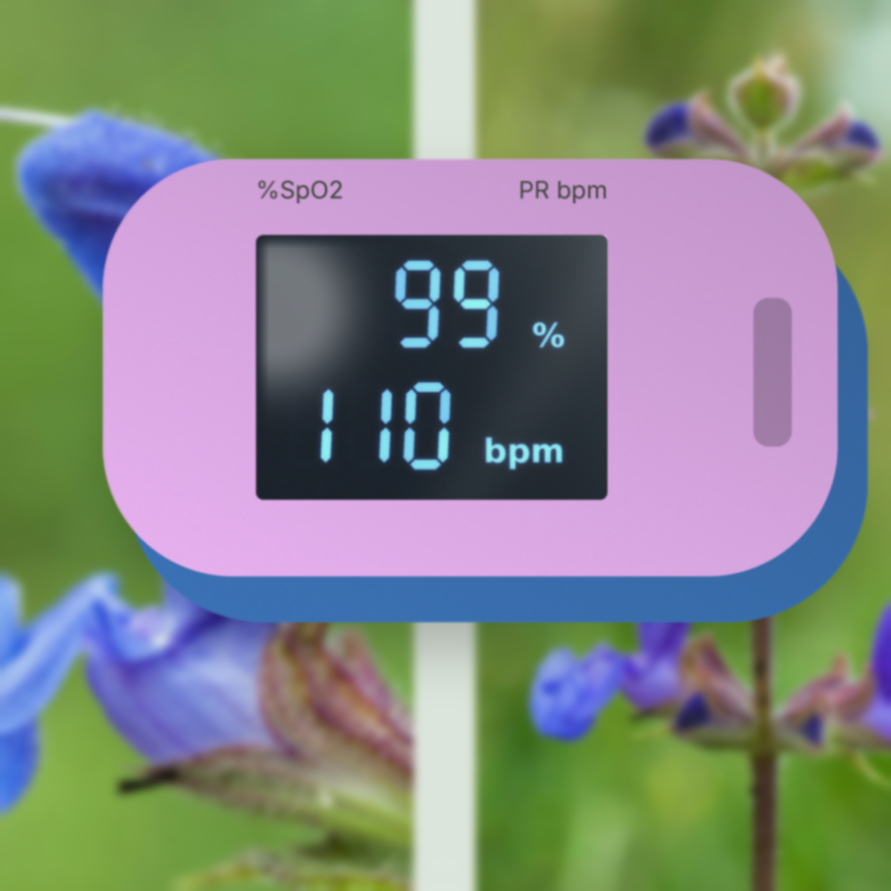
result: **110** bpm
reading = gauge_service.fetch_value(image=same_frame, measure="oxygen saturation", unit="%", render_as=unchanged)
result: **99** %
